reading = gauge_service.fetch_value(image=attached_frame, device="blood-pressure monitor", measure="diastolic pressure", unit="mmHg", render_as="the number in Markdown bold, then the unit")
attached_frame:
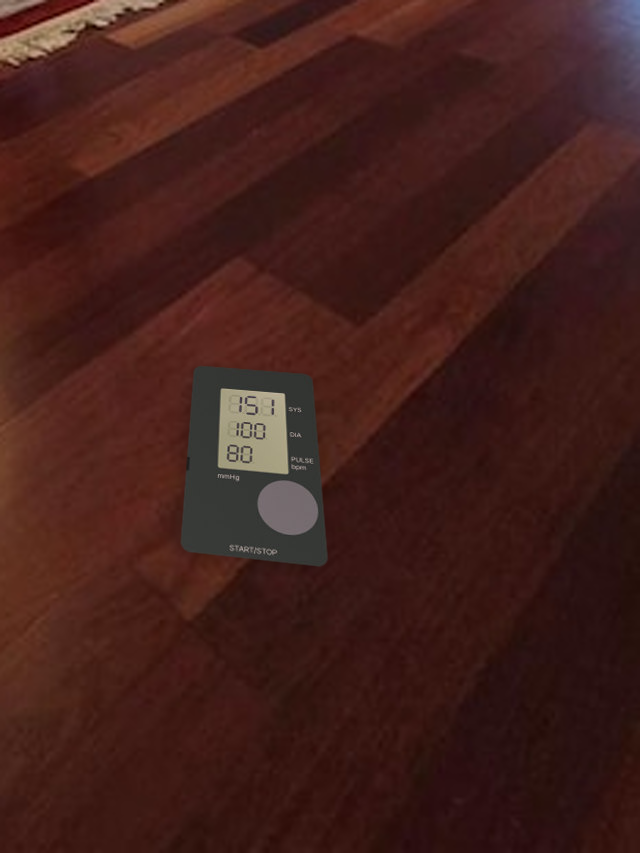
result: **100** mmHg
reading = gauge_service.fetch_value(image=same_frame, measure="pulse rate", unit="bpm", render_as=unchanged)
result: **80** bpm
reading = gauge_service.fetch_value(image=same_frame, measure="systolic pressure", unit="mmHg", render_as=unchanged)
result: **151** mmHg
